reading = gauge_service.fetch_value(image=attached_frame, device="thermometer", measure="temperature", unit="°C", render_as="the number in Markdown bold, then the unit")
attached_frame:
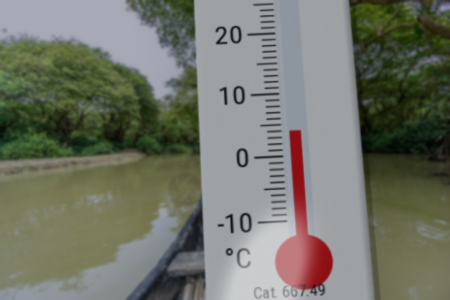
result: **4** °C
